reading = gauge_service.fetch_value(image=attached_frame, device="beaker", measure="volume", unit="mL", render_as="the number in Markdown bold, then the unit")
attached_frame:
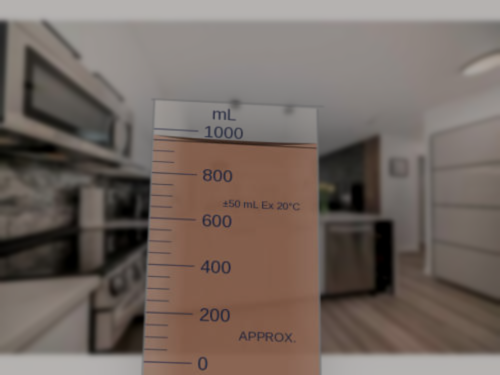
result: **950** mL
